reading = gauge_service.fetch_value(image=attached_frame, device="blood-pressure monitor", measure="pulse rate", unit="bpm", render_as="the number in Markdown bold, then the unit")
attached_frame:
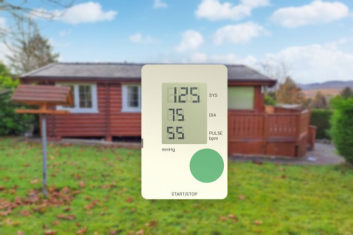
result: **55** bpm
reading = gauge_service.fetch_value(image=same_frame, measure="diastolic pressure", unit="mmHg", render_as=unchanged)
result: **75** mmHg
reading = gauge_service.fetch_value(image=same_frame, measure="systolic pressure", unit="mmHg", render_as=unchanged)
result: **125** mmHg
